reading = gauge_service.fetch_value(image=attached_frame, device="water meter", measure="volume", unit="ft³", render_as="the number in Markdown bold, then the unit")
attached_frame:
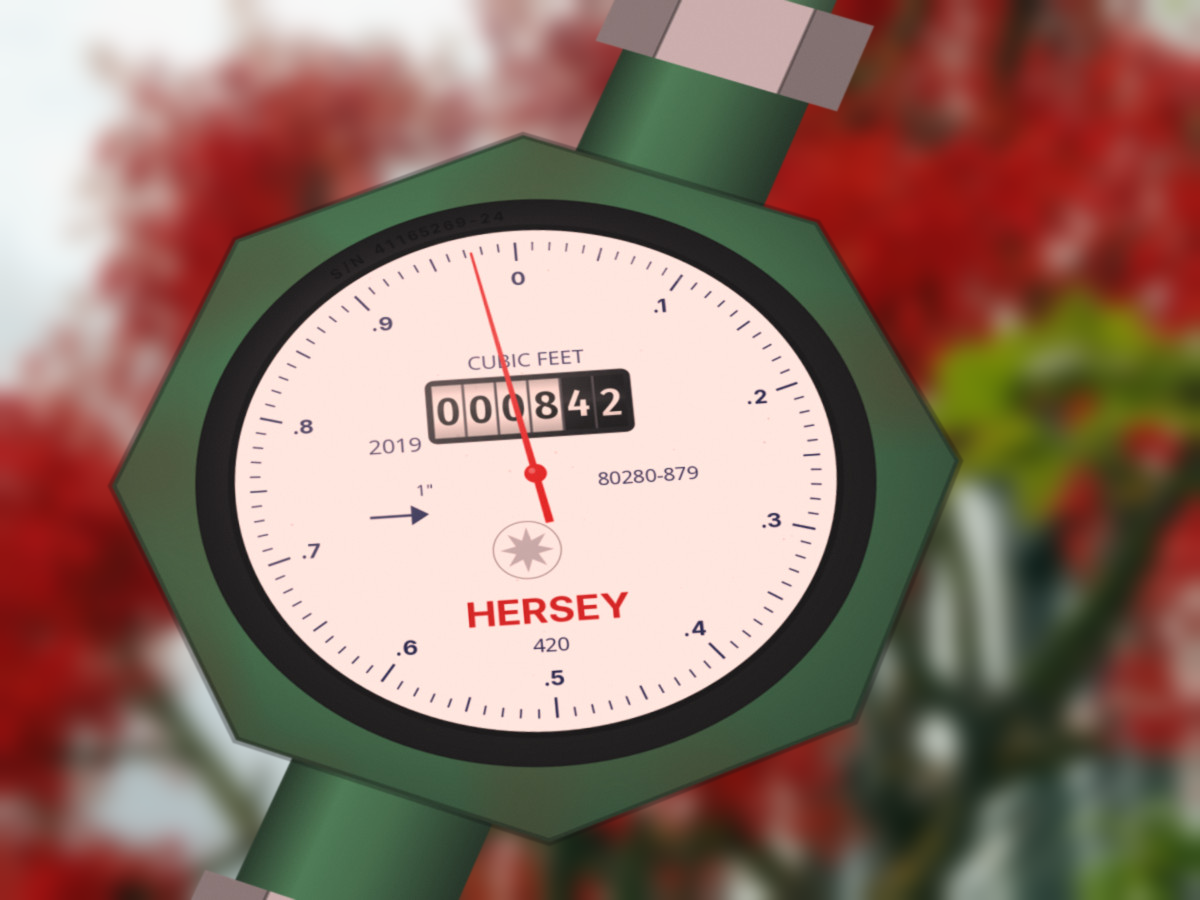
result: **841.97** ft³
